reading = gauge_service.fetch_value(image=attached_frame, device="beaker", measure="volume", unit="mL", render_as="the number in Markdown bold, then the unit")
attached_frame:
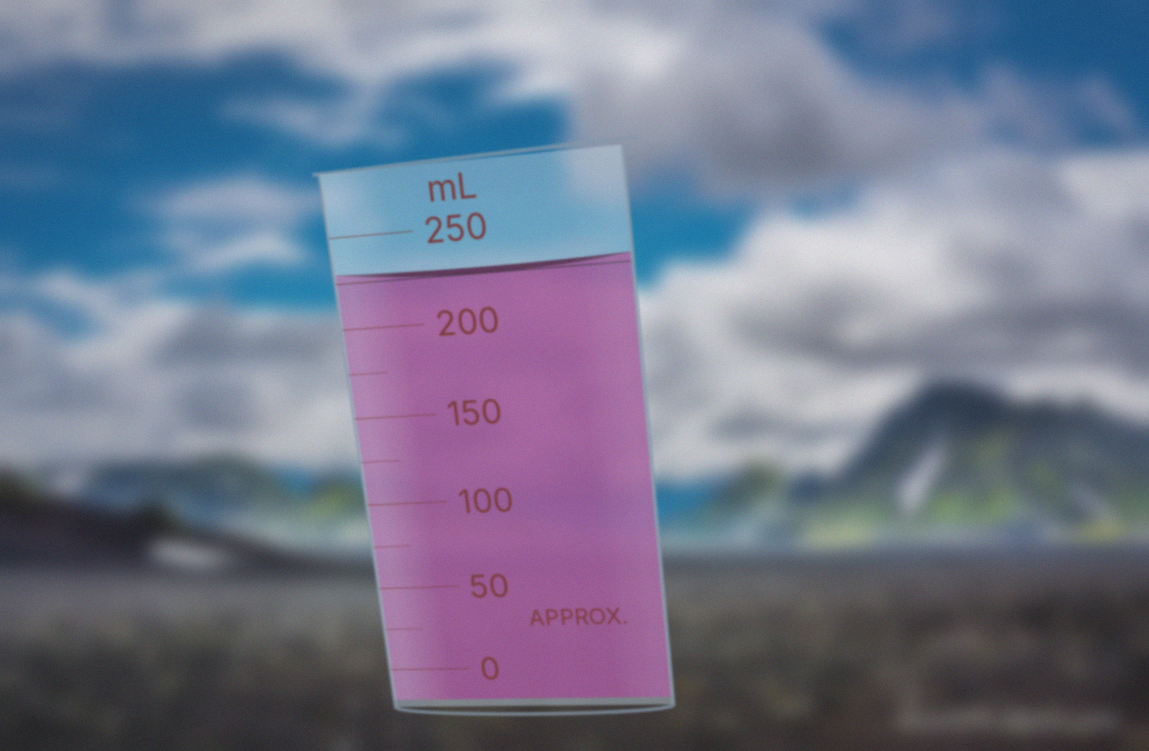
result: **225** mL
